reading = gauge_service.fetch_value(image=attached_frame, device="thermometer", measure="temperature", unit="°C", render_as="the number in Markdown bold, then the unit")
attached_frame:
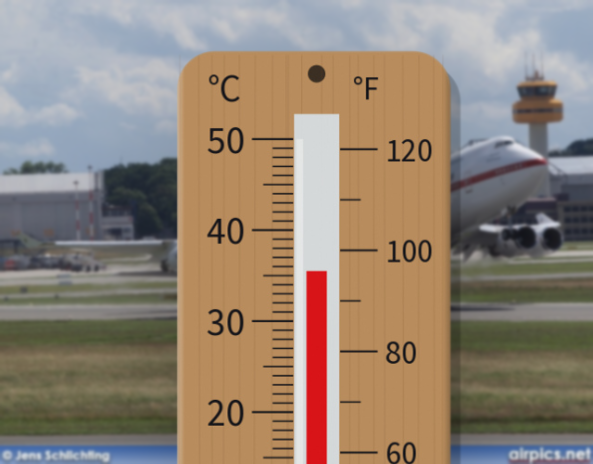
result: **35.5** °C
